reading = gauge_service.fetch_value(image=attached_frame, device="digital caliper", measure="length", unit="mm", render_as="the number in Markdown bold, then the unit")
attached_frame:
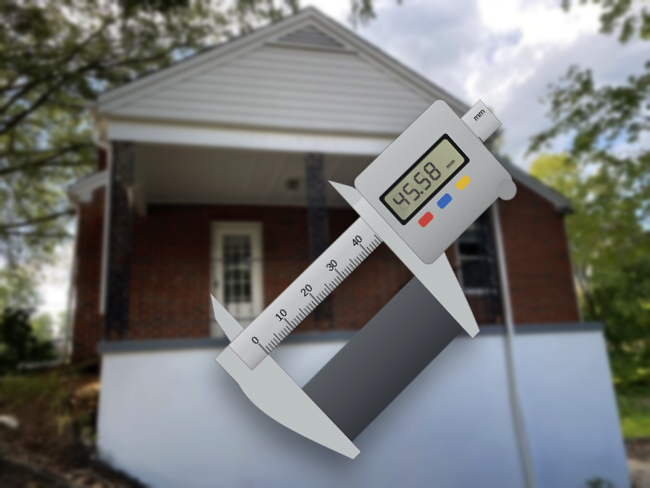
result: **45.58** mm
